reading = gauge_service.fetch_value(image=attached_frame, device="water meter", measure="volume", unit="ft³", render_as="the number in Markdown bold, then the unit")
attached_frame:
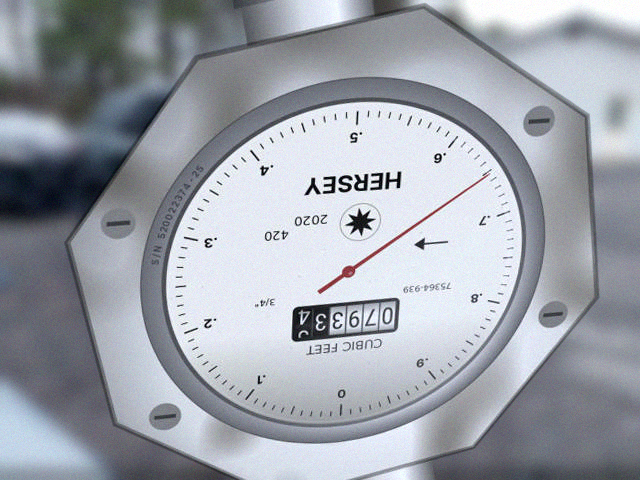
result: **79333.65** ft³
